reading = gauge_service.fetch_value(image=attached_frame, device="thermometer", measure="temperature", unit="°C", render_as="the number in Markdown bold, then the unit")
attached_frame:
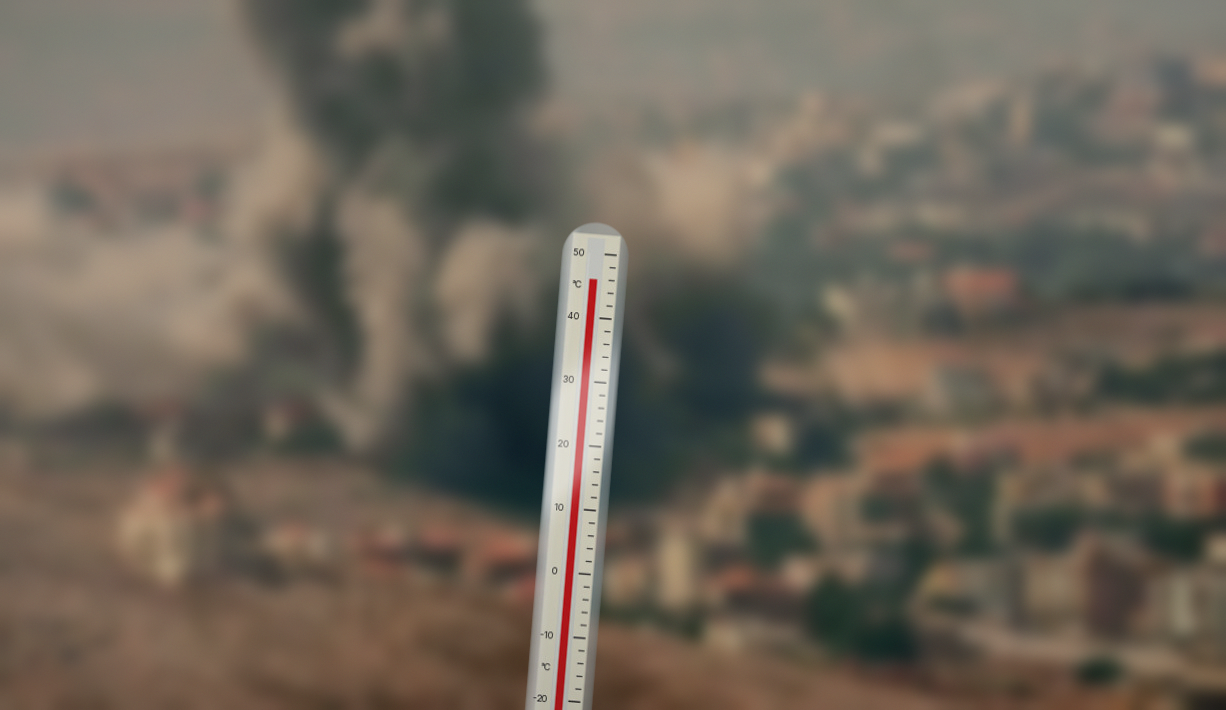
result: **46** °C
